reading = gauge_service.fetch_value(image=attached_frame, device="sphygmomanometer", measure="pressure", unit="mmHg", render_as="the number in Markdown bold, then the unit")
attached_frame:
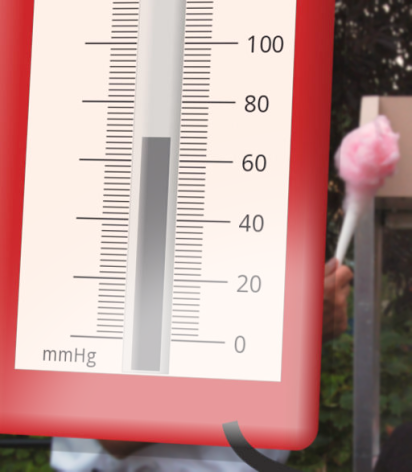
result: **68** mmHg
